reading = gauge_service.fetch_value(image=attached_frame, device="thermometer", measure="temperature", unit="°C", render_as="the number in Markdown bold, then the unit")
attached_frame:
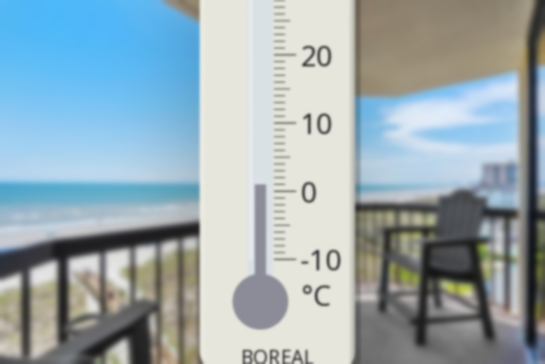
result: **1** °C
